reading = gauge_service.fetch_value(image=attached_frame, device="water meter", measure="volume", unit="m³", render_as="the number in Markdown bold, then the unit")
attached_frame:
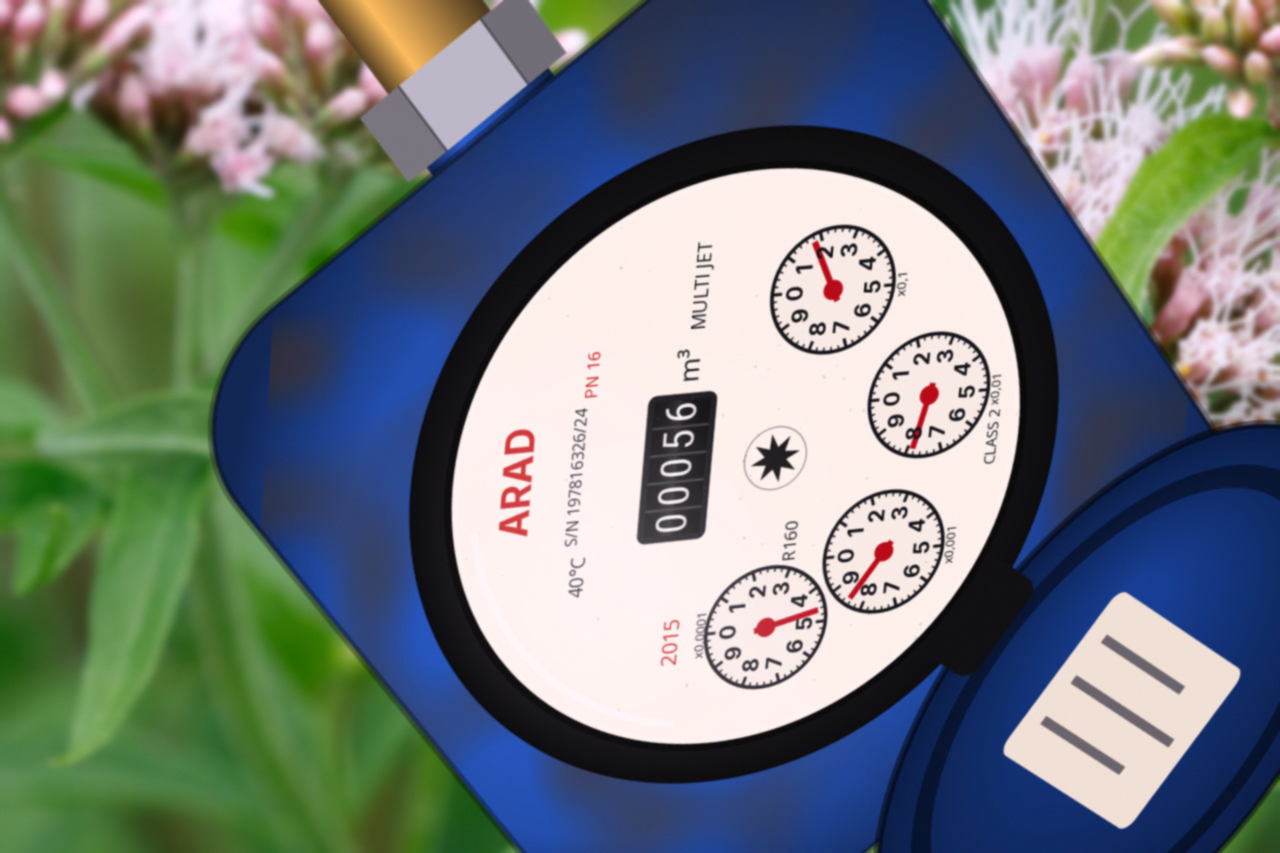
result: **56.1784** m³
